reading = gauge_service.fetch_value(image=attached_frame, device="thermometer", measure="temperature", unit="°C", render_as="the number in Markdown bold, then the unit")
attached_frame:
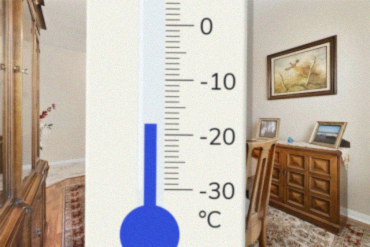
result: **-18** °C
